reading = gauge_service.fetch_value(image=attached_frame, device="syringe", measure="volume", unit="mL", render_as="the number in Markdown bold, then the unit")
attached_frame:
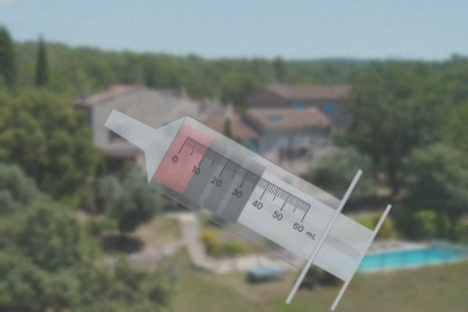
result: **10** mL
